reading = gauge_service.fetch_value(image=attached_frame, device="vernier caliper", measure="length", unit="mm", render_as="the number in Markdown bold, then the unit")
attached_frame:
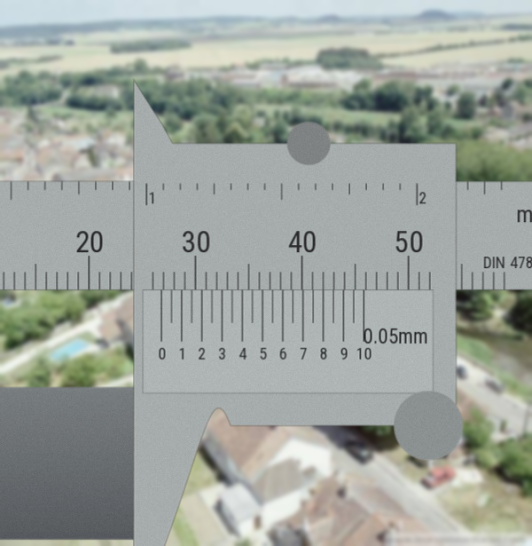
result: **26.8** mm
